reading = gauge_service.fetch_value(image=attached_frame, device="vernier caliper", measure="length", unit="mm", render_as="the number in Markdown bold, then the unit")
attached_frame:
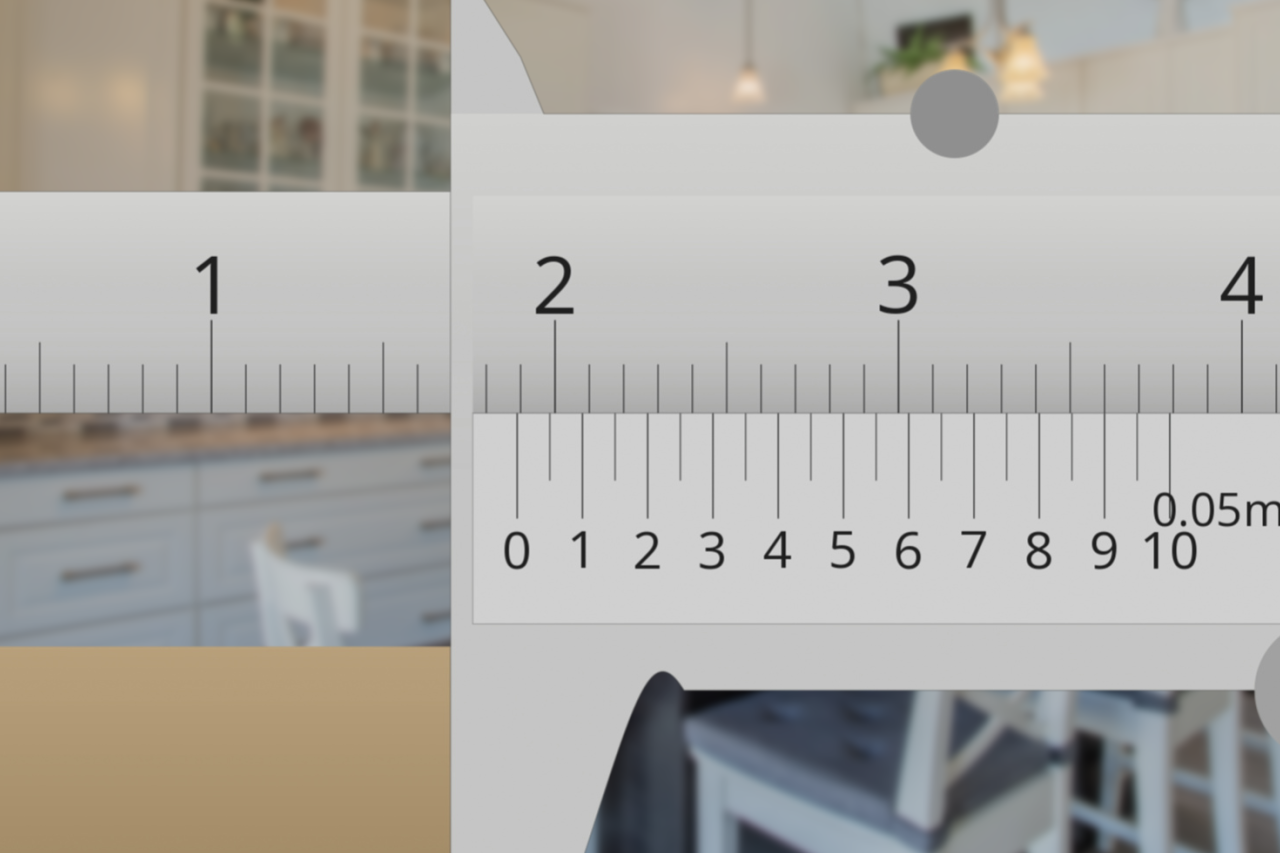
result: **18.90** mm
